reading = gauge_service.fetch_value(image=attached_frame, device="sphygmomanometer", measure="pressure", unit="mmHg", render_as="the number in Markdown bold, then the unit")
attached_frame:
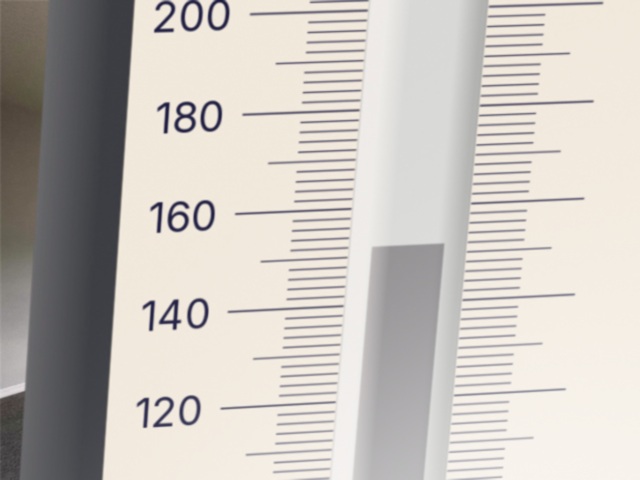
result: **152** mmHg
